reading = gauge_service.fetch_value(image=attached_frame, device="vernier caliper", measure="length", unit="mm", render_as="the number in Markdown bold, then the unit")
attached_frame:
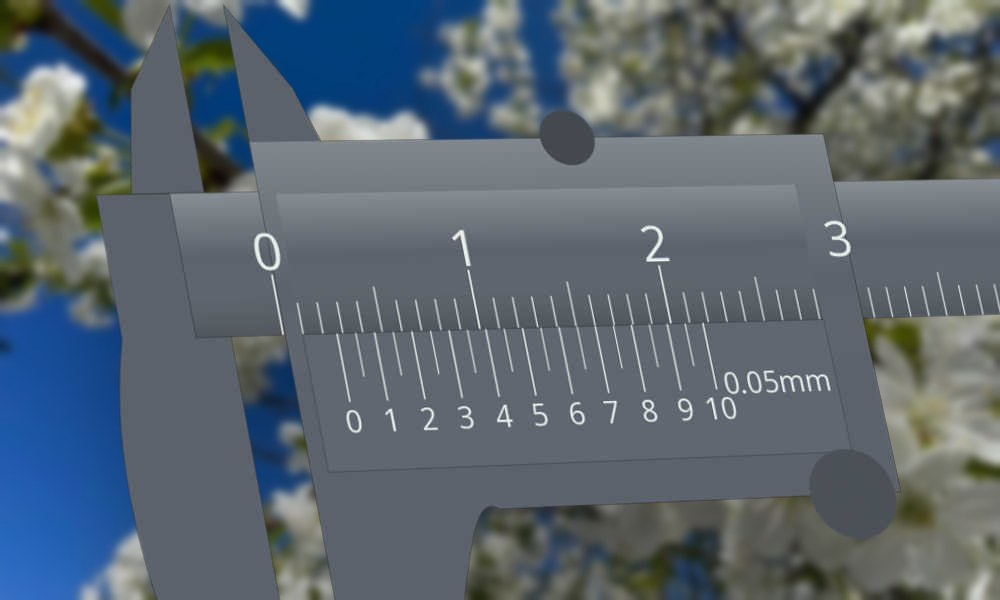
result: **2.7** mm
